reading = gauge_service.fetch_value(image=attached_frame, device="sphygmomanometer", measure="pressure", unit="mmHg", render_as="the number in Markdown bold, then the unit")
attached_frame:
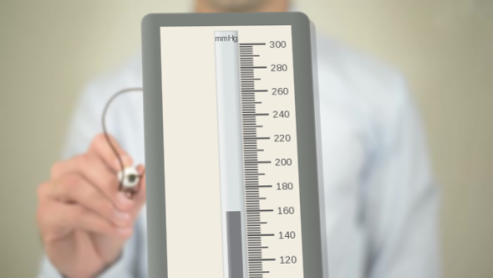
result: **160** mmHg
